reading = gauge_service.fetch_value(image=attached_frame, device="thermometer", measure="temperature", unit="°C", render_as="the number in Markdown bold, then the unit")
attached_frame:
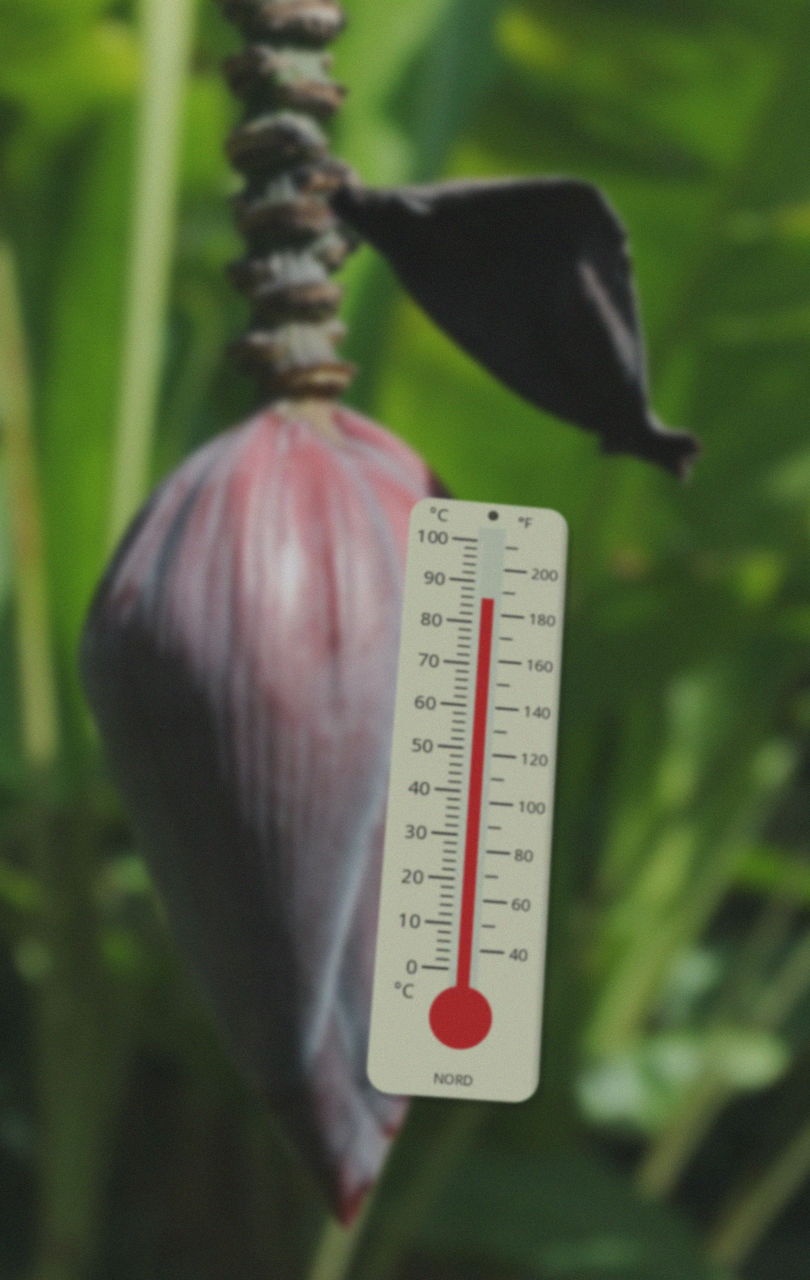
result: **86** °C
